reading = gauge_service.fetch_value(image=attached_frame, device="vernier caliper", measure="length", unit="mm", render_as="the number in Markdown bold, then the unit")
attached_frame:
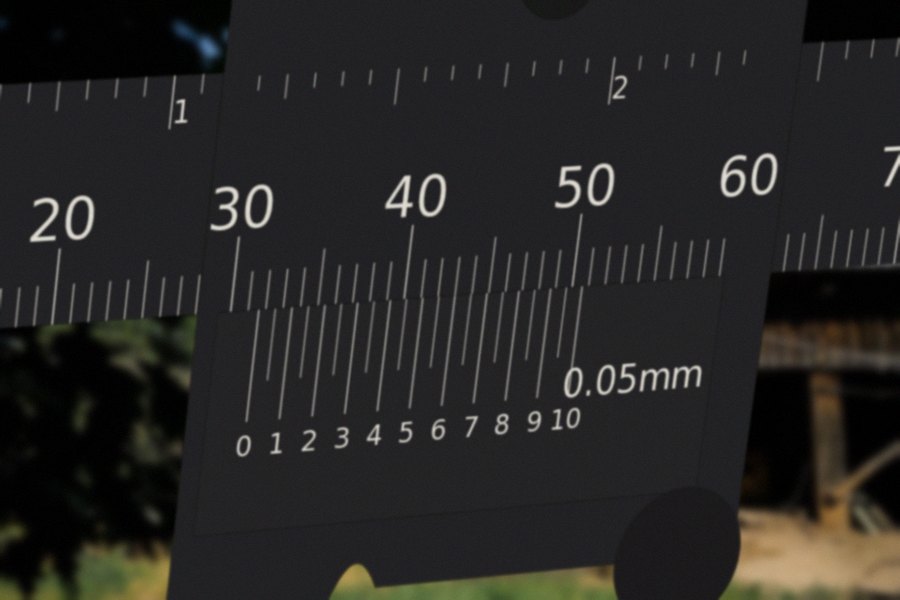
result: **31.6** mm
